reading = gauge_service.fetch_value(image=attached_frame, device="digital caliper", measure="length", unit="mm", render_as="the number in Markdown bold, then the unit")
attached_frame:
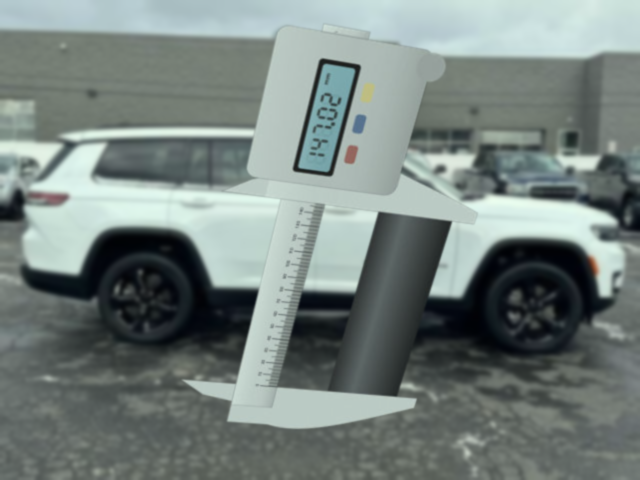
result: **147.02** mm
